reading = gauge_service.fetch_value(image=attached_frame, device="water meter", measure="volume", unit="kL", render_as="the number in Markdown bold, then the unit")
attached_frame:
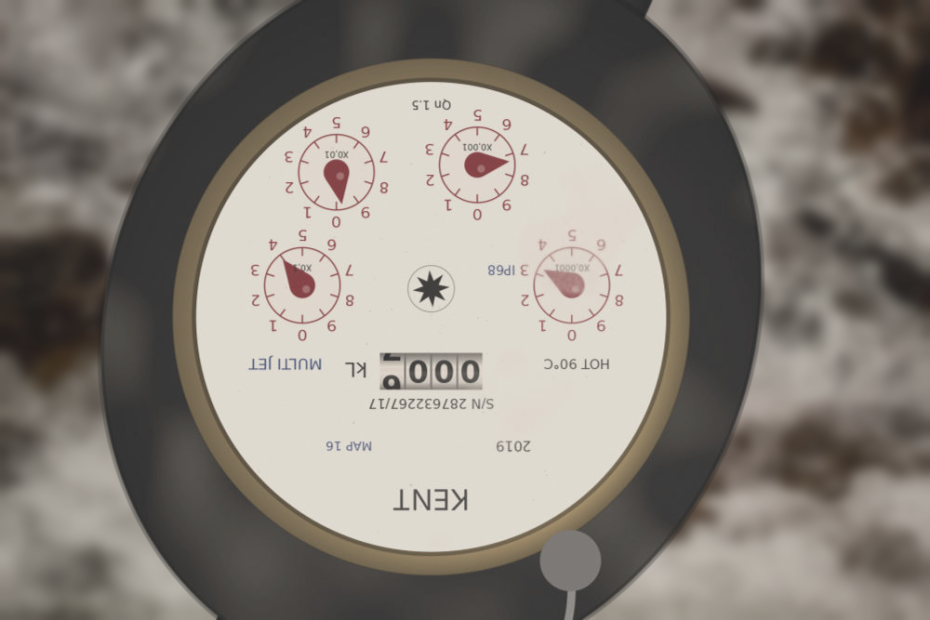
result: **6.3973** kL
